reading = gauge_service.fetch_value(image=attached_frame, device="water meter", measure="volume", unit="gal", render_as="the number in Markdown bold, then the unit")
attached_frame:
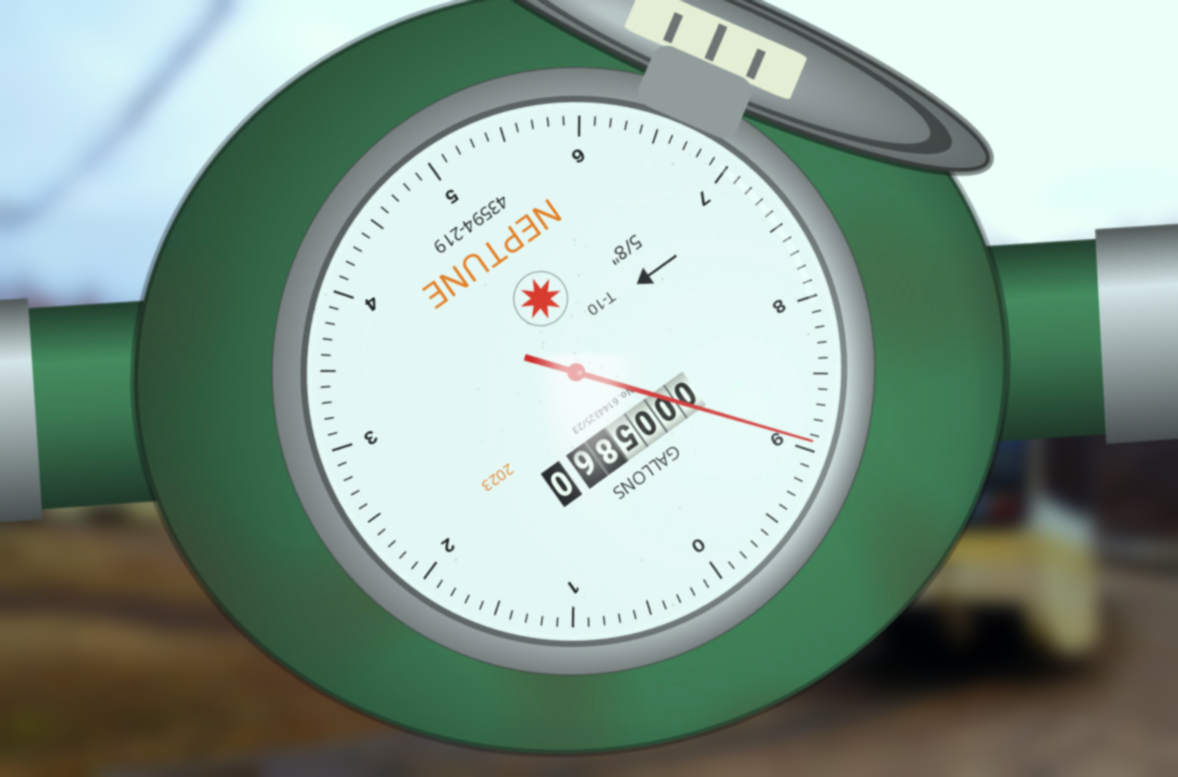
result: **5858.9** gal
